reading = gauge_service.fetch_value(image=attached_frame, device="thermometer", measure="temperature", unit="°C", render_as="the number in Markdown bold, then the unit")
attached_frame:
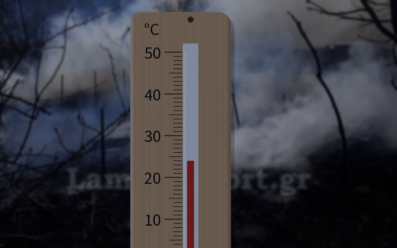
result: **24** °C
